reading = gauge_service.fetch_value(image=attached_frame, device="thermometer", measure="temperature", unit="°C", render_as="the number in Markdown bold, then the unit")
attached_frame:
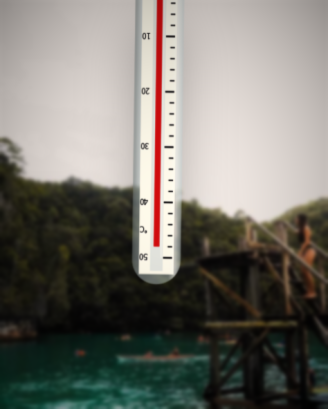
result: **48** °C
